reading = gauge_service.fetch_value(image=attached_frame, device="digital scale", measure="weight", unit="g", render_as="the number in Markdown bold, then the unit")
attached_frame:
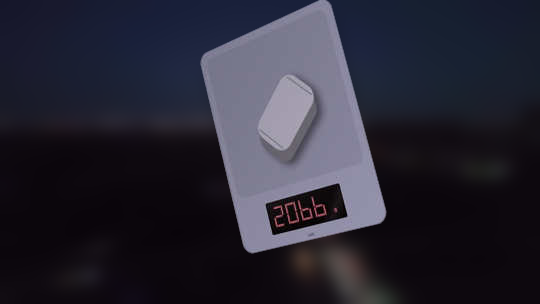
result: **2066** g
